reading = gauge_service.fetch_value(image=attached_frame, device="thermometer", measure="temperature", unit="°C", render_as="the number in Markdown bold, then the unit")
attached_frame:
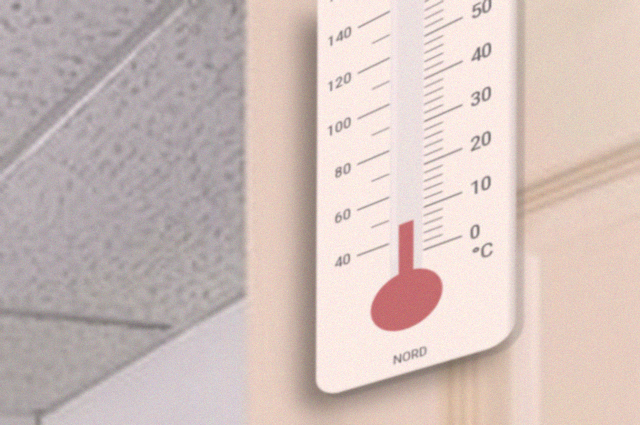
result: **8** °C
